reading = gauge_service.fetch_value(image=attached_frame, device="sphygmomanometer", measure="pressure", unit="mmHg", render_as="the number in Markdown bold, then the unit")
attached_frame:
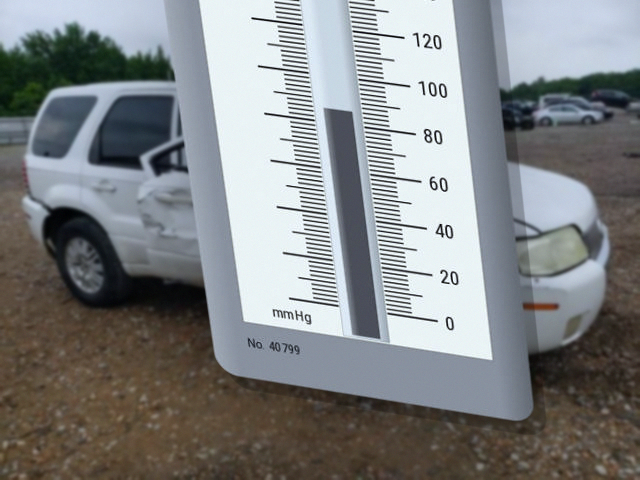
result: **86** mmHg
